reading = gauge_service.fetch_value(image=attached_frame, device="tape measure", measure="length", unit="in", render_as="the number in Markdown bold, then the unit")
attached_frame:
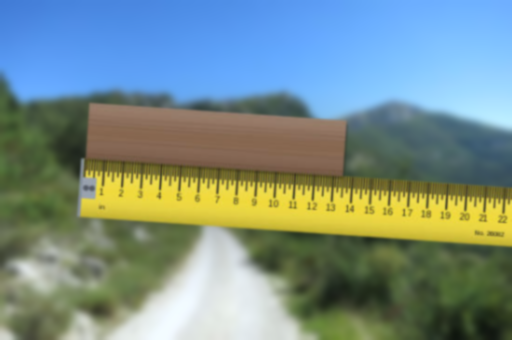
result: **13.5** in
